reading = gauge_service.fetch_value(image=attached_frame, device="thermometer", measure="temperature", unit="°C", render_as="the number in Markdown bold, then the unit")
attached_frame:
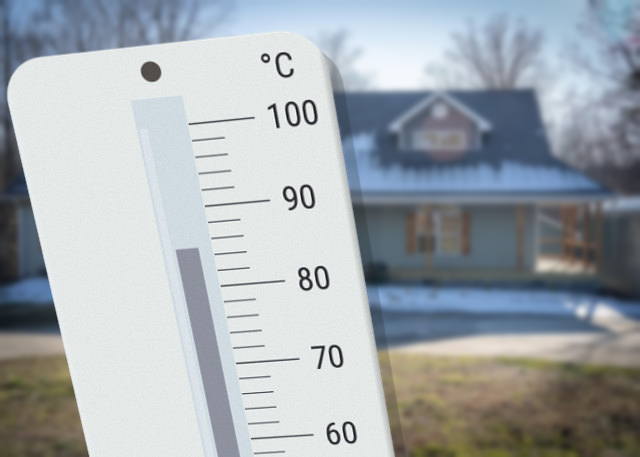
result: **85** °C
